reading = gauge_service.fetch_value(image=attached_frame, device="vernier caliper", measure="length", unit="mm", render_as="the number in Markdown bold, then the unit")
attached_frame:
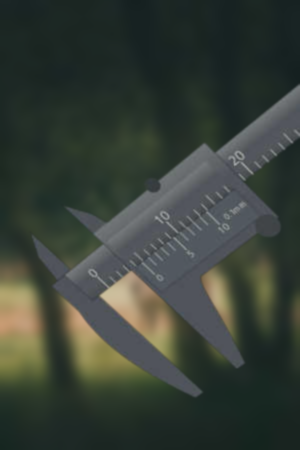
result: **4.8** mm
